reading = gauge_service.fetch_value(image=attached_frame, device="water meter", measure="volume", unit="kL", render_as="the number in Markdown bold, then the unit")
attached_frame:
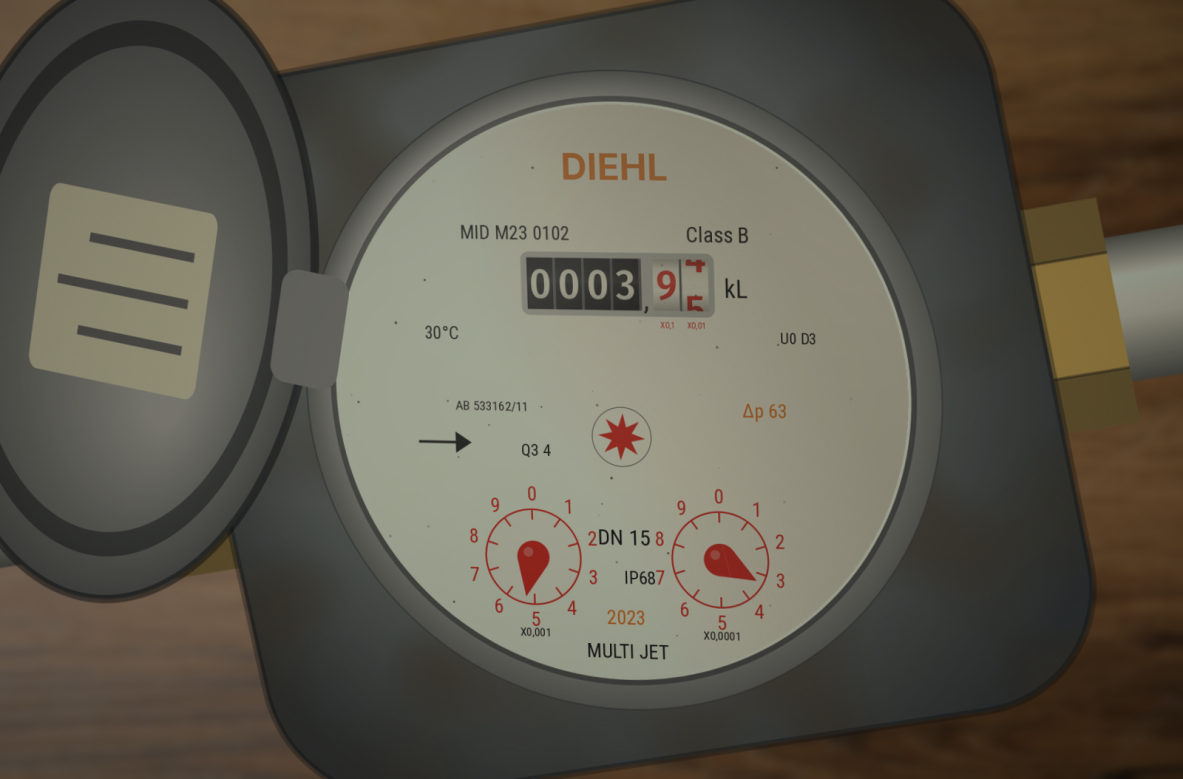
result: **3.9453** kL
